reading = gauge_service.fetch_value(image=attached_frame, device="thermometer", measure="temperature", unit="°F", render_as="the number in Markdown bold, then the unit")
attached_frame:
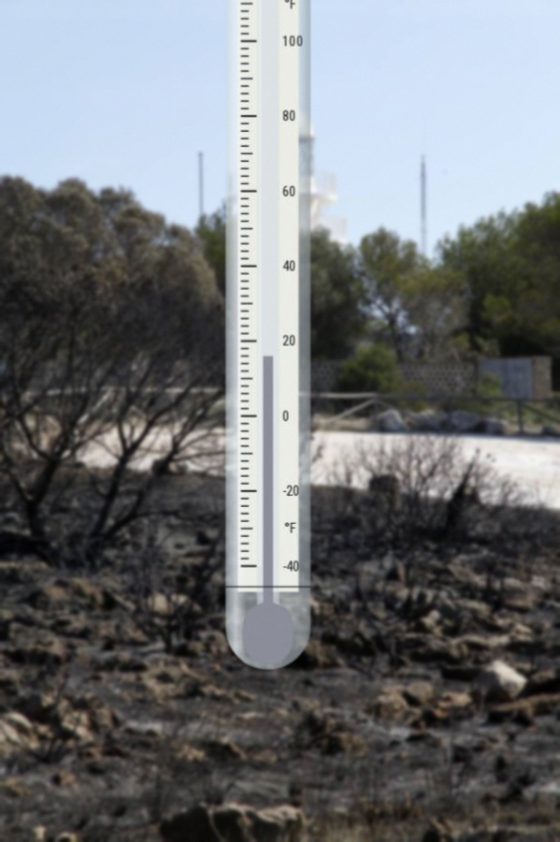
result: **16** °F
